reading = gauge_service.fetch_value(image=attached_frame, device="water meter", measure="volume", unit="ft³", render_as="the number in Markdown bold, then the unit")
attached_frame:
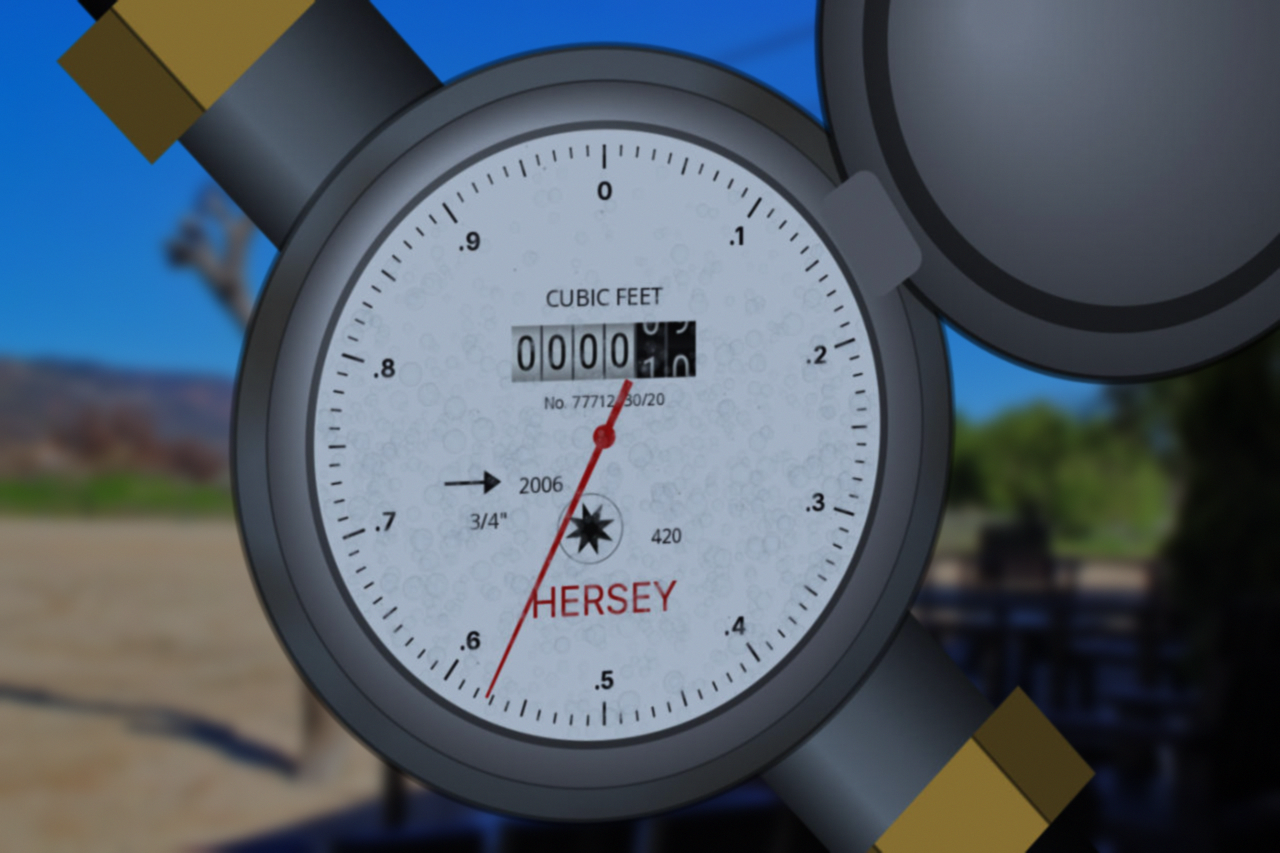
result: **9.57** ft³
